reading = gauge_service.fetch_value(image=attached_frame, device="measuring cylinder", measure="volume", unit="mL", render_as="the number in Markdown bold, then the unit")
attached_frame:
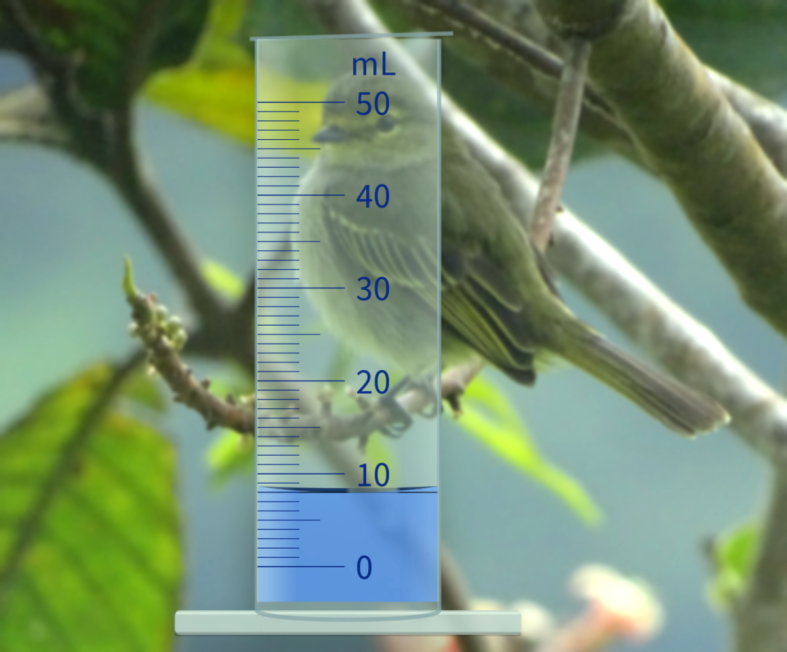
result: **8** mL
